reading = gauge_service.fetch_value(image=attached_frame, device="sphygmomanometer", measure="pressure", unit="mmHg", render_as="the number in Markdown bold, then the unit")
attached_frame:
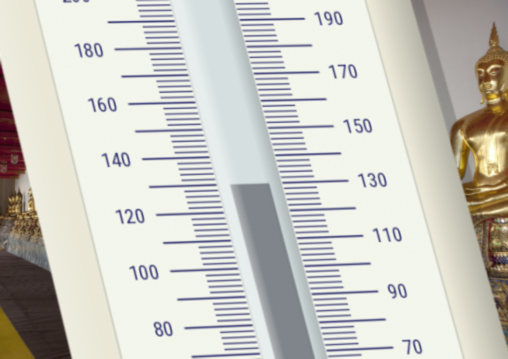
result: **130** mmHg
